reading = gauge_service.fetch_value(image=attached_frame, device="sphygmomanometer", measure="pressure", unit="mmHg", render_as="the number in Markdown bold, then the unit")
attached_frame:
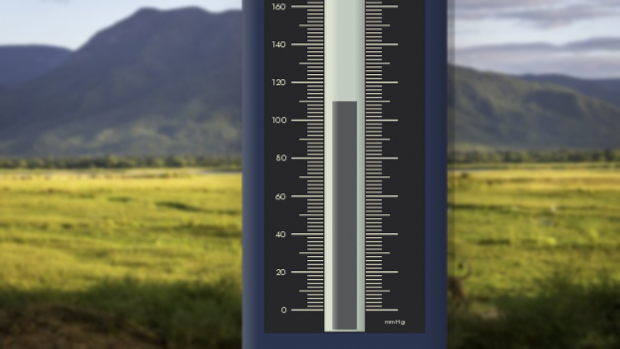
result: **110** mmHg
